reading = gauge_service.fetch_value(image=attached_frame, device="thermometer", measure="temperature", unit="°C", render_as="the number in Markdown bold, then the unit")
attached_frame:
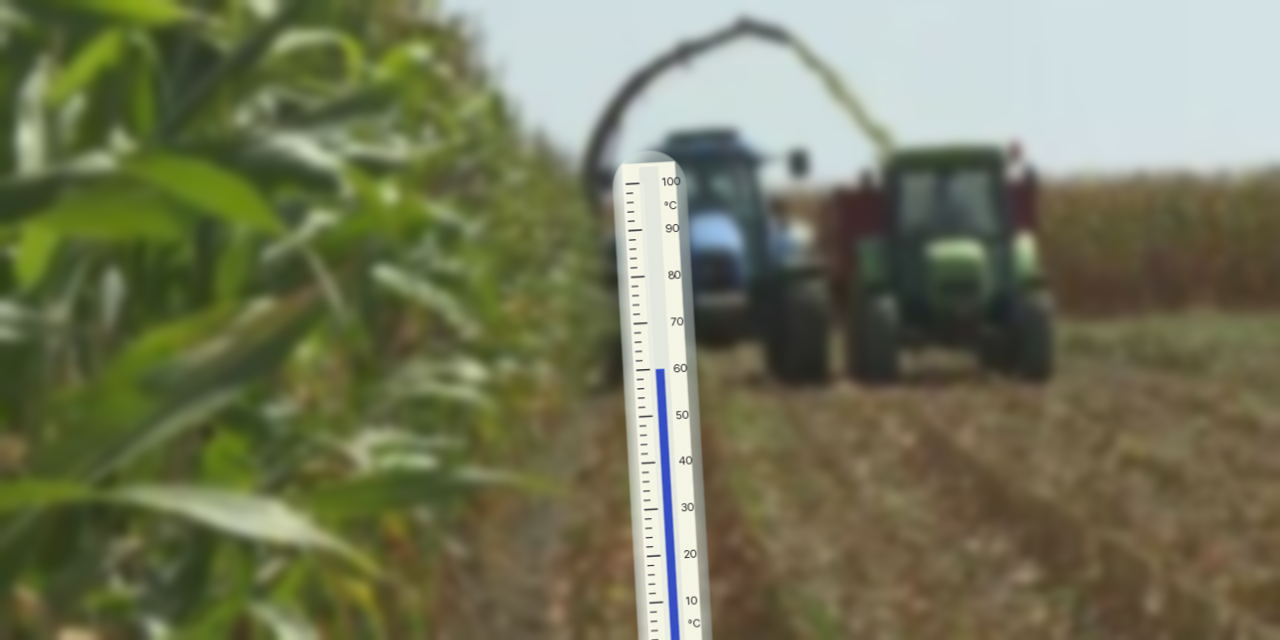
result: **60** °C
